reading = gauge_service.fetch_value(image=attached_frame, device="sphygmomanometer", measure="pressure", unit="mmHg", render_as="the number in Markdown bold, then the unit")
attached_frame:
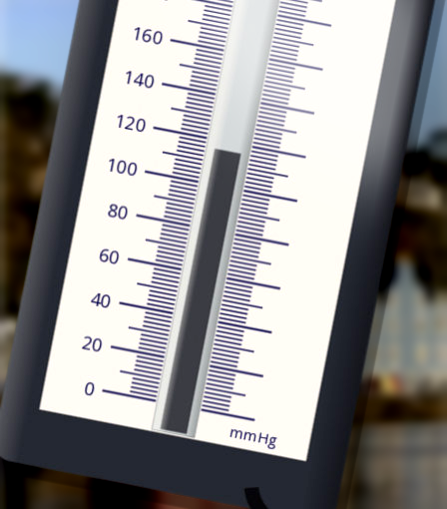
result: **116** mmHg
